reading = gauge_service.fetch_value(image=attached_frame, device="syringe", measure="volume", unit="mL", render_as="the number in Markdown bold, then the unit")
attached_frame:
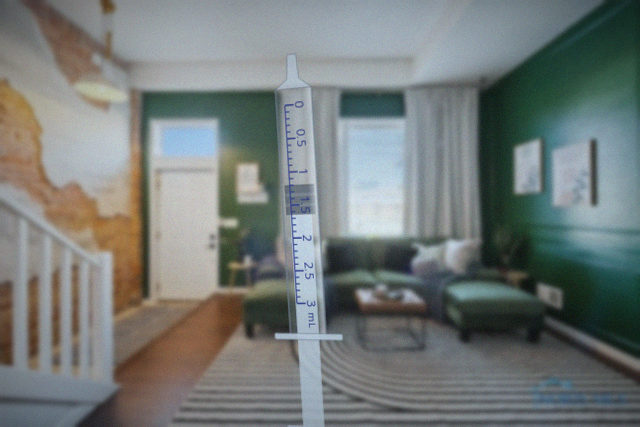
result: **1.2** mL
